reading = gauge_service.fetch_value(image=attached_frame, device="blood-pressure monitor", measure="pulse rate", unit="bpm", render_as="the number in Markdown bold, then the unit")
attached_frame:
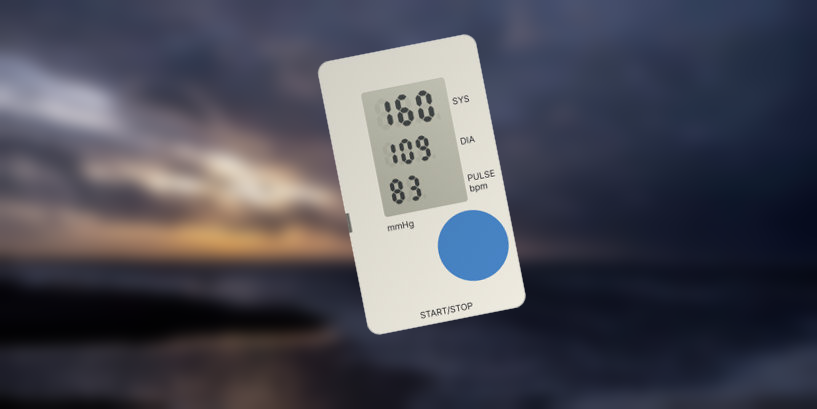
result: **83** bpm
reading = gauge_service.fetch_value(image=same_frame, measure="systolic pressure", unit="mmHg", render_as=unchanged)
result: **160** mmHg
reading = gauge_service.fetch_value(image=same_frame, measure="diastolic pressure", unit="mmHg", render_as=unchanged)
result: **109** mmHg
